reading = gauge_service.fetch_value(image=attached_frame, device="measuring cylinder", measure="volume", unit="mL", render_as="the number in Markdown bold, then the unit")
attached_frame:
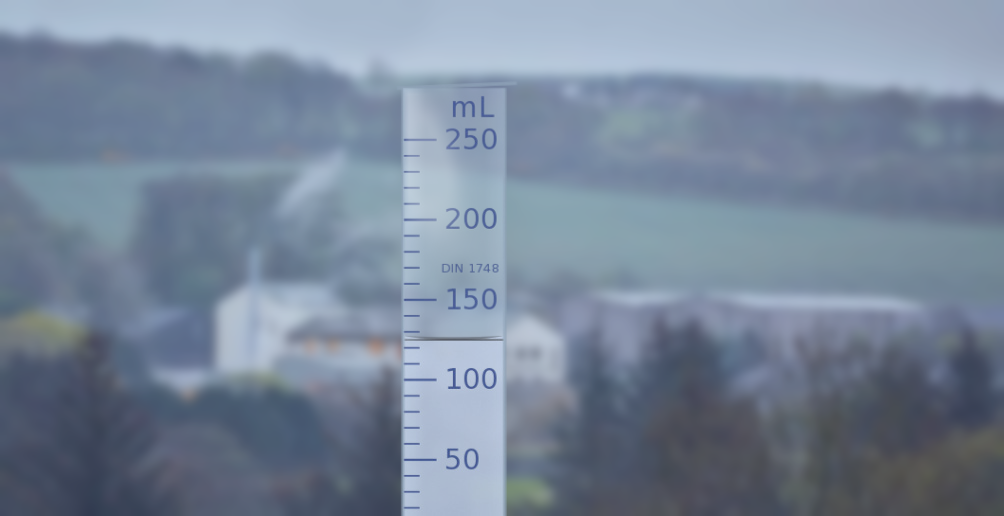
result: **125** mL
